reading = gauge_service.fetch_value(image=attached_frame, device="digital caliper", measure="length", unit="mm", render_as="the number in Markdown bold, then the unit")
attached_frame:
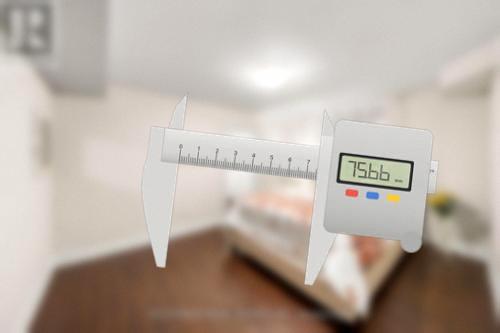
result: **75.66** mm
